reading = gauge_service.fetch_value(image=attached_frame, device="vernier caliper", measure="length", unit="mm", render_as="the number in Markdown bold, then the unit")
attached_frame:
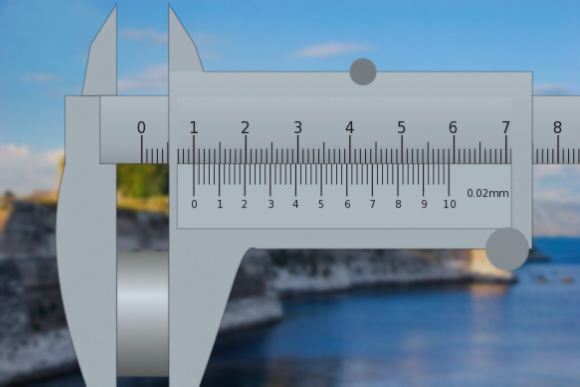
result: **10.0** mm
